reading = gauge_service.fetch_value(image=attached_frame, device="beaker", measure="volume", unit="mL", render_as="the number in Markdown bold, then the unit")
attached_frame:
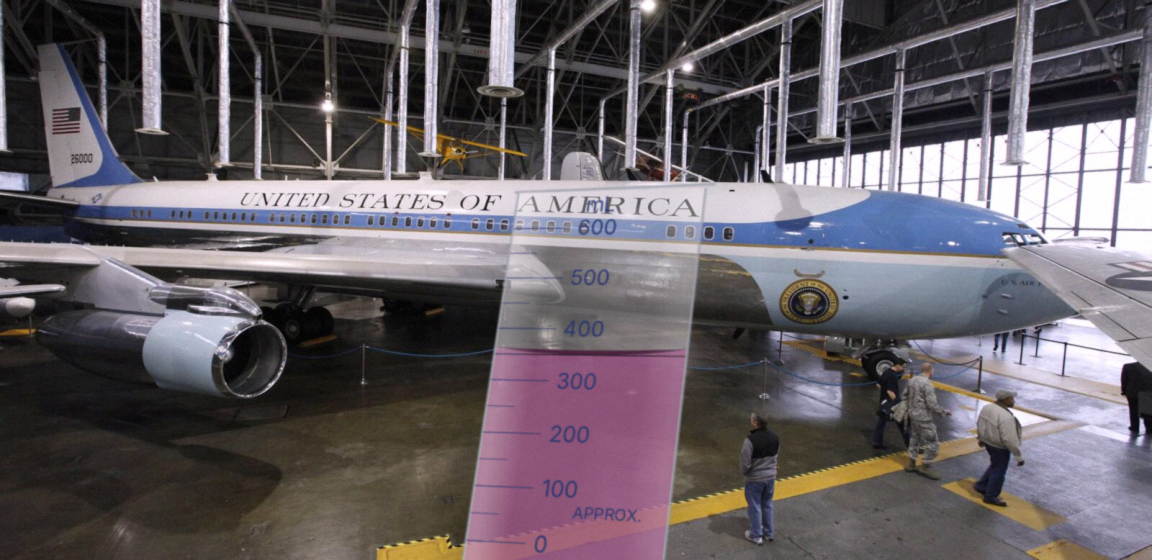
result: **350** mL
